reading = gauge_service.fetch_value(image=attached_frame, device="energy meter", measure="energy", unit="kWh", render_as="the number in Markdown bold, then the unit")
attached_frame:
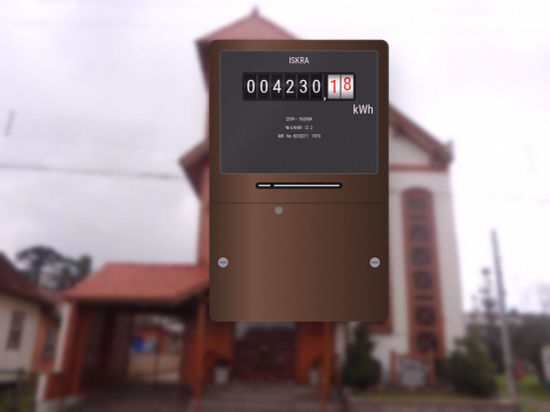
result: **4230.18** kWh
